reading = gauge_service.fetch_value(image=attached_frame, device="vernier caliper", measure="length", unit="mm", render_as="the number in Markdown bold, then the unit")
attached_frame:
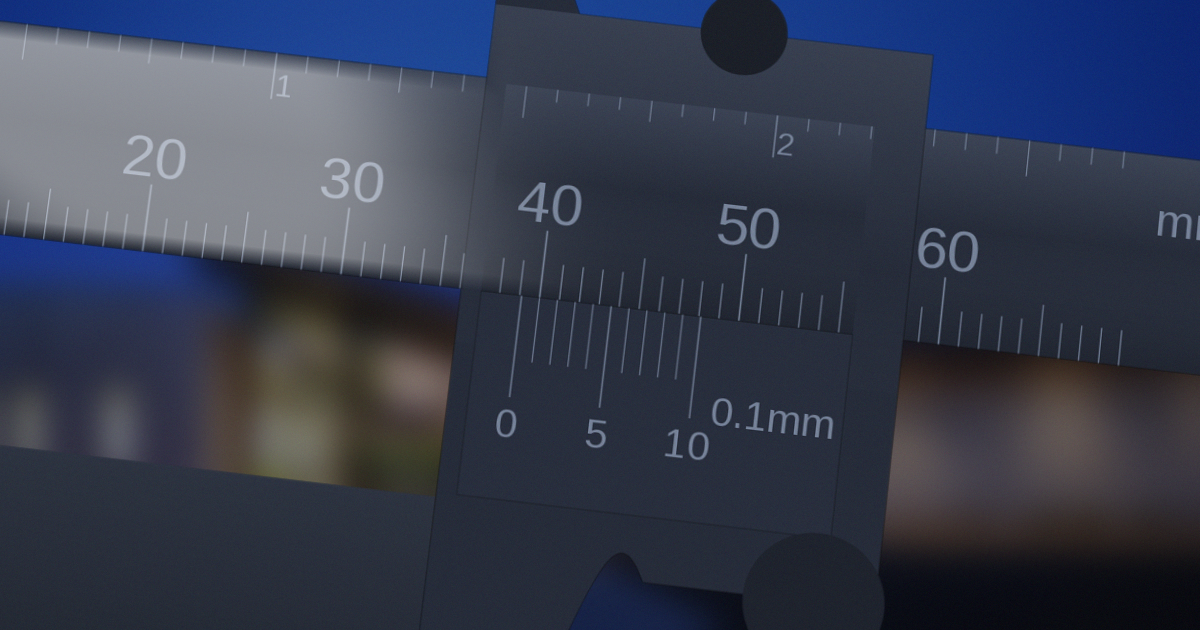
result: **39.1** mm
